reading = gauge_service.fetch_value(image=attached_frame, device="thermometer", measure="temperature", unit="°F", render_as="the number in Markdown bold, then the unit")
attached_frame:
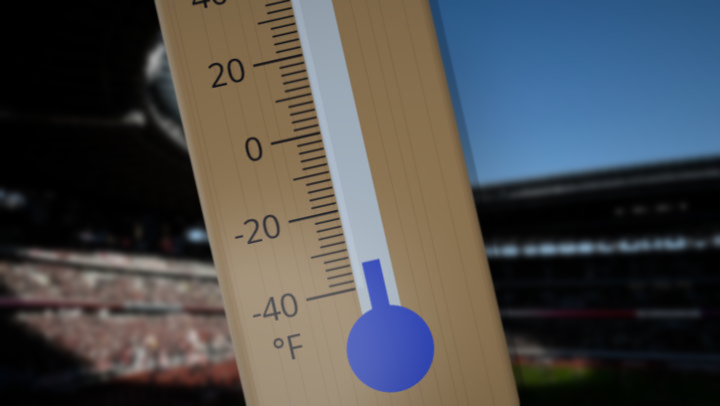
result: **-34** °F
